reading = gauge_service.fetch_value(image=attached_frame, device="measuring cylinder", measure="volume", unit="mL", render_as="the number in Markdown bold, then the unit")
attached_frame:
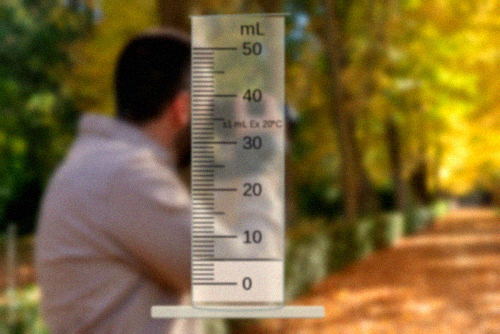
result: **5** mL
